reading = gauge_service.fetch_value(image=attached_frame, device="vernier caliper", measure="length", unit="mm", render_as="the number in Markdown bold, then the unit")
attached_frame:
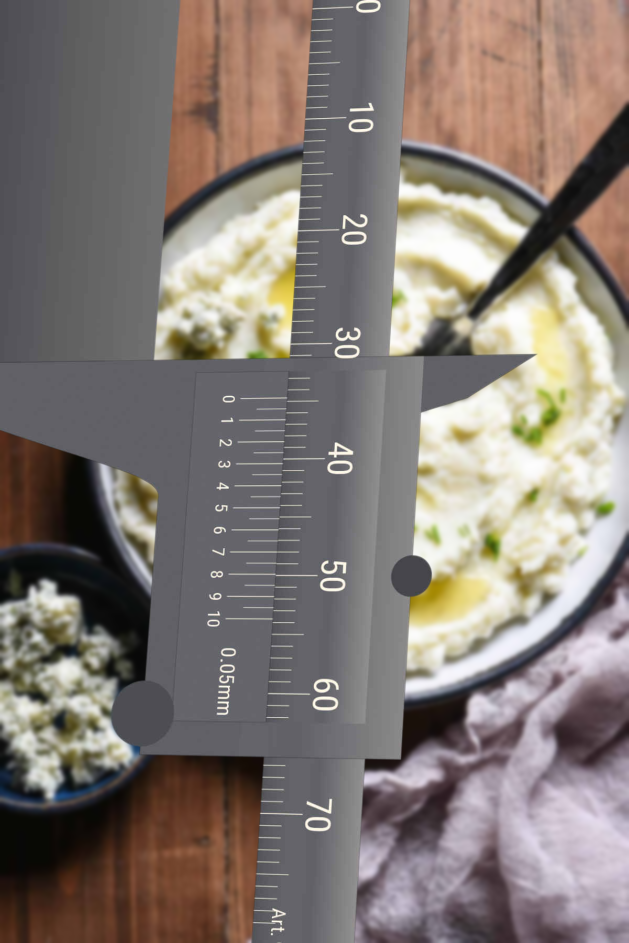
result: **34.7** mm
